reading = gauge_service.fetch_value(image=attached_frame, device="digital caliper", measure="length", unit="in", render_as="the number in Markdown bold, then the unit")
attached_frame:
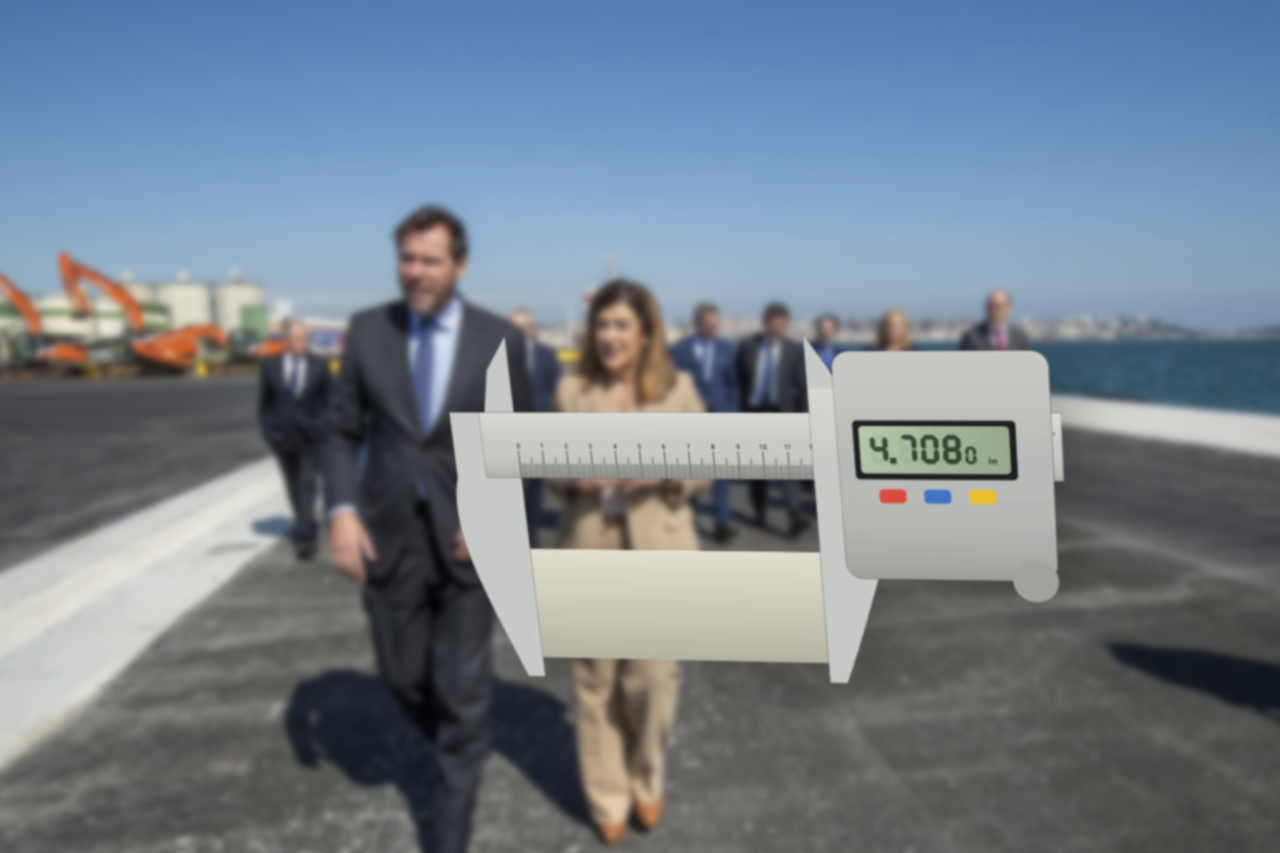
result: **4.7080** in
